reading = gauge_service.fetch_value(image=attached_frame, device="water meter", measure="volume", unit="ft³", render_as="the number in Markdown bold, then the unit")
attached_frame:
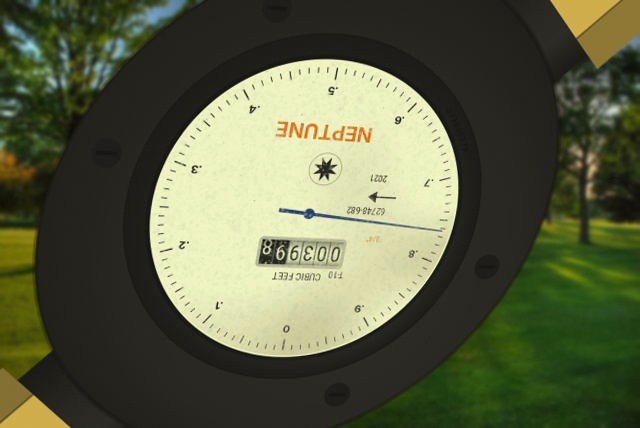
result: **3997.76** ft³
